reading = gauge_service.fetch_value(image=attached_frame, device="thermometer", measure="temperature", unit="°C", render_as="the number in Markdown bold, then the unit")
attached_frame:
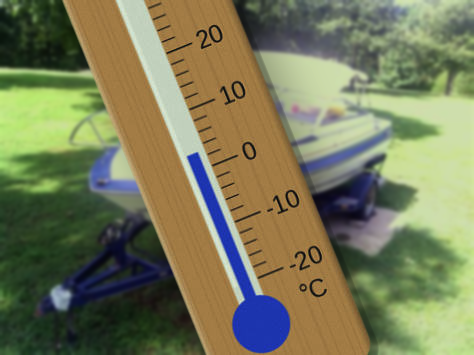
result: **3** °C
